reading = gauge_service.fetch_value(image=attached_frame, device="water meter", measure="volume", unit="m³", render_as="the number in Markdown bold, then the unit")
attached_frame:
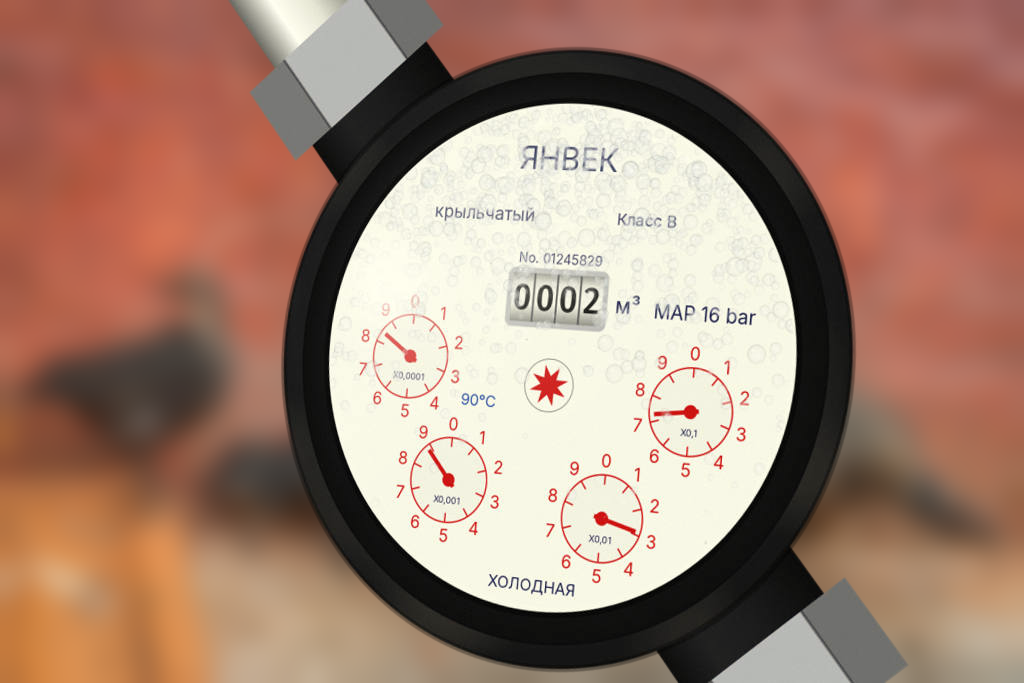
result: **2.7288** m³
